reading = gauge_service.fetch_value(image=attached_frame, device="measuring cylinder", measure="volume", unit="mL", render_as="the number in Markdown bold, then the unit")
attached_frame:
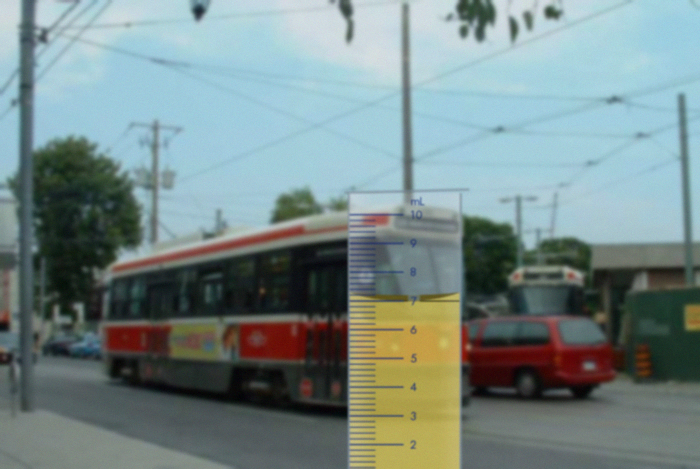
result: **7** mL
